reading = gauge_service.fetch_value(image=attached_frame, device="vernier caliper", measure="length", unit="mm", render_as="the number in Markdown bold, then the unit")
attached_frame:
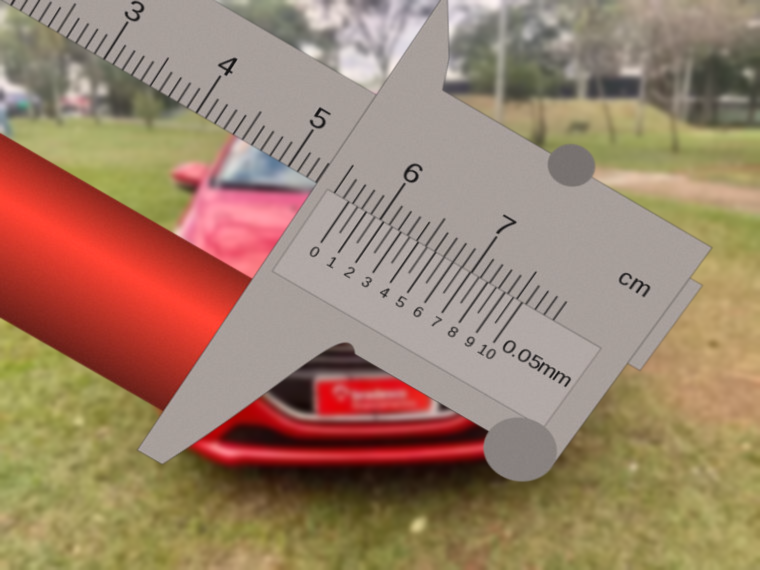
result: **56.6** mm
